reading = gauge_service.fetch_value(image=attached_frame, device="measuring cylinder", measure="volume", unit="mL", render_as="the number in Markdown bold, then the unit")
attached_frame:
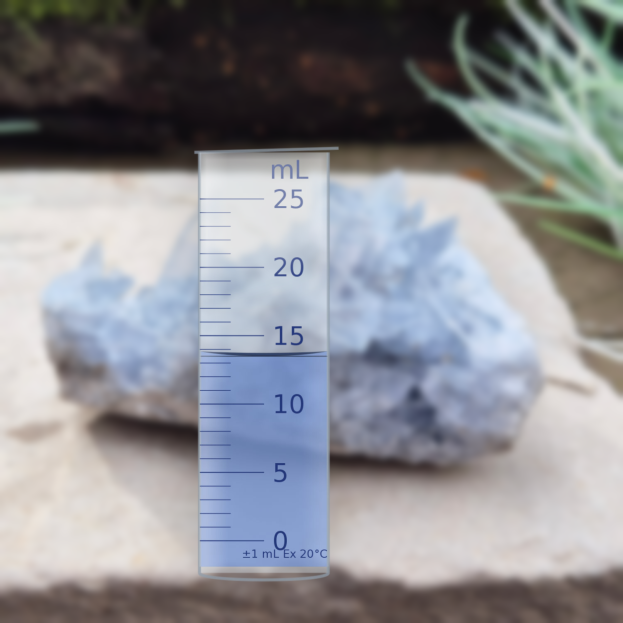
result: **13.5** mL
